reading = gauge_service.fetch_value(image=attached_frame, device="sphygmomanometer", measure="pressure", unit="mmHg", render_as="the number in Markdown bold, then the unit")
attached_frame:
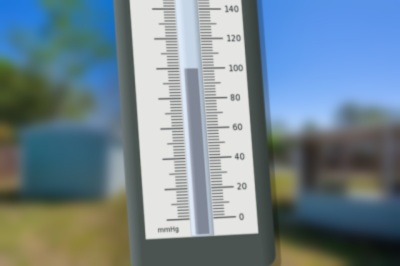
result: **100** mmHg
